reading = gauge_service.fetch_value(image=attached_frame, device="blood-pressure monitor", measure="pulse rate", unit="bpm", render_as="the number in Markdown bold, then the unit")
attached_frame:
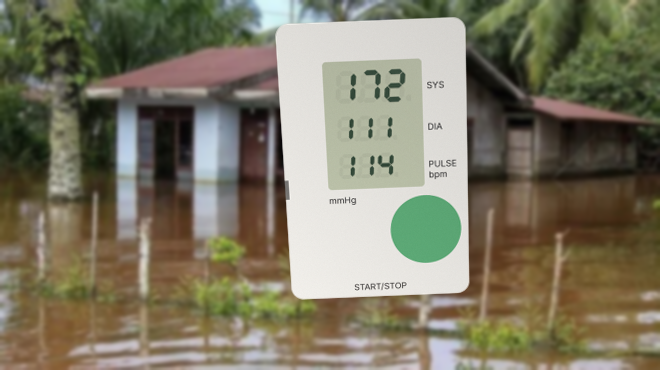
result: **114** bpm
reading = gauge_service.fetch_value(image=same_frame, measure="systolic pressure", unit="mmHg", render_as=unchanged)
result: **172** mmHg
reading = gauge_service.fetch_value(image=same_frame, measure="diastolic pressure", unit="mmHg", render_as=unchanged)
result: **111** mmHg
